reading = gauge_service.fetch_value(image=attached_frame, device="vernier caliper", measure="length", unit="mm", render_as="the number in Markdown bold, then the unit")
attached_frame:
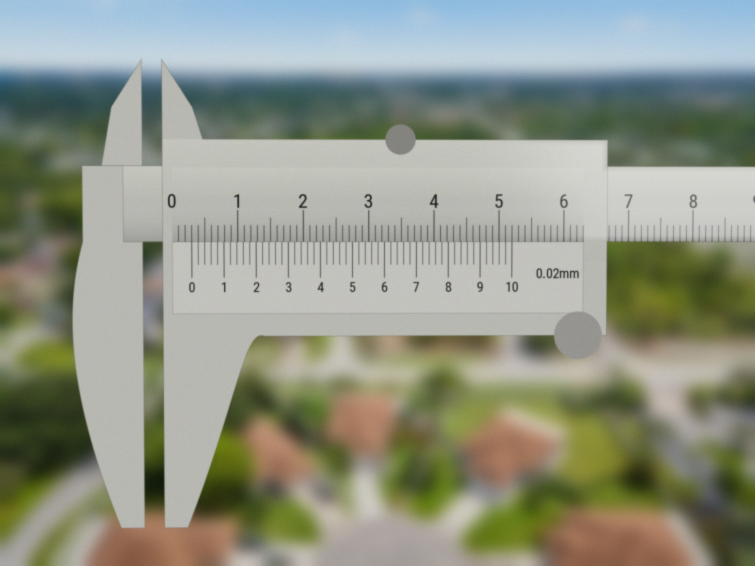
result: **3.0** mm
